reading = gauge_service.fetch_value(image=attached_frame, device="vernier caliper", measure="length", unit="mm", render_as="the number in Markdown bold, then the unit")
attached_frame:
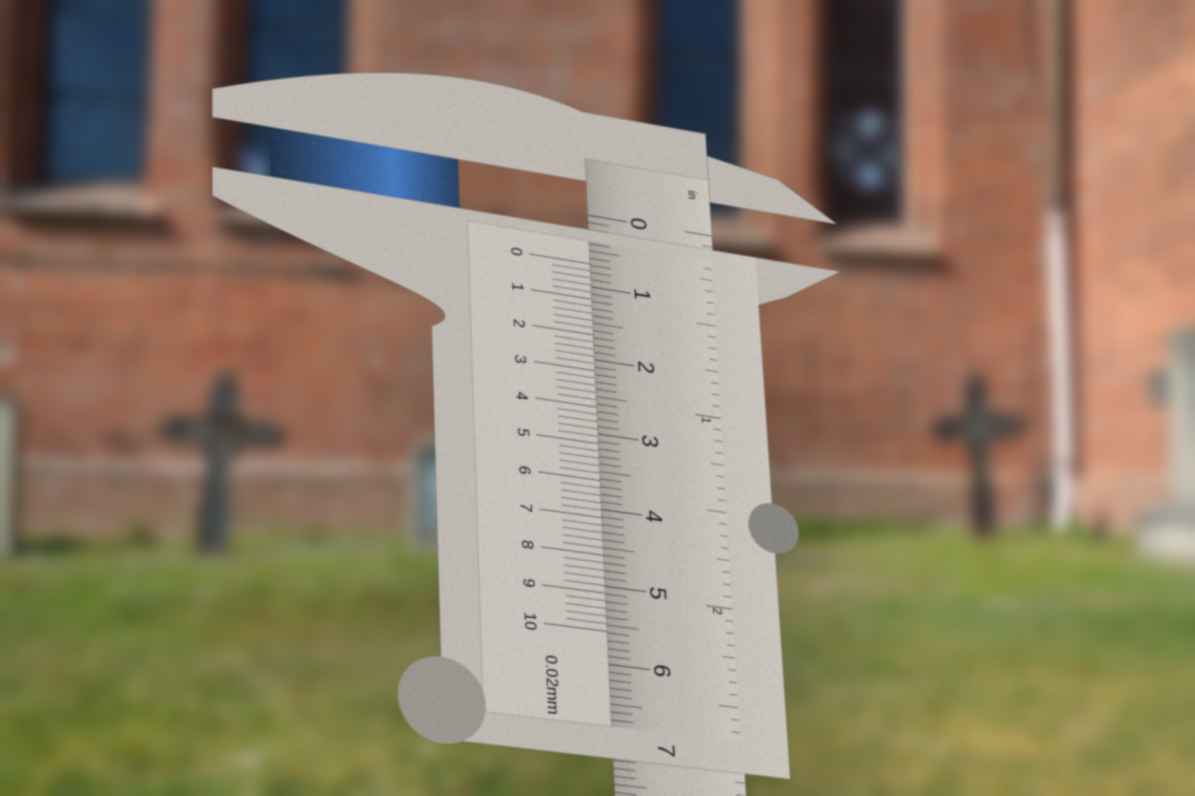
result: **6.8** mm
